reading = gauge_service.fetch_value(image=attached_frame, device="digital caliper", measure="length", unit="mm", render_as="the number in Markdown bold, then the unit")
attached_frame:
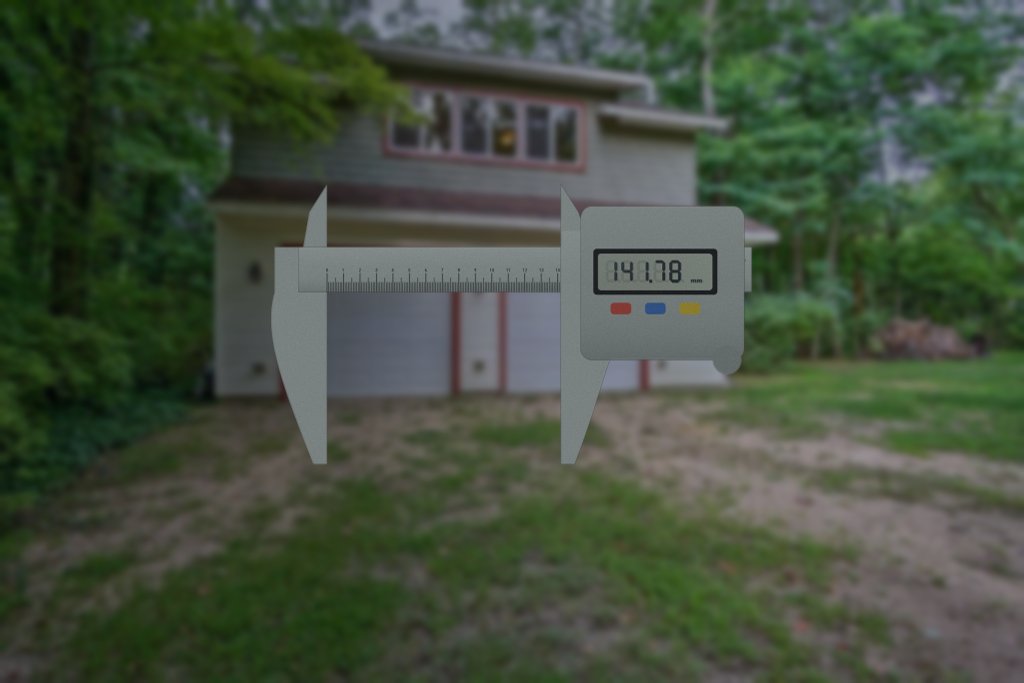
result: **141.78** mm
